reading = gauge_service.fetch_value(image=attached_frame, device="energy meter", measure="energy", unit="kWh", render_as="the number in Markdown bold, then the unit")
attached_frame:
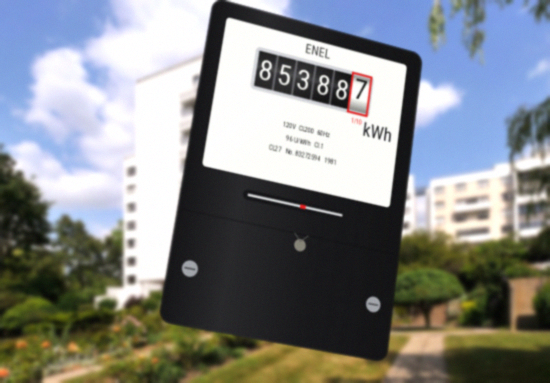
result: **85388.7** kWh
